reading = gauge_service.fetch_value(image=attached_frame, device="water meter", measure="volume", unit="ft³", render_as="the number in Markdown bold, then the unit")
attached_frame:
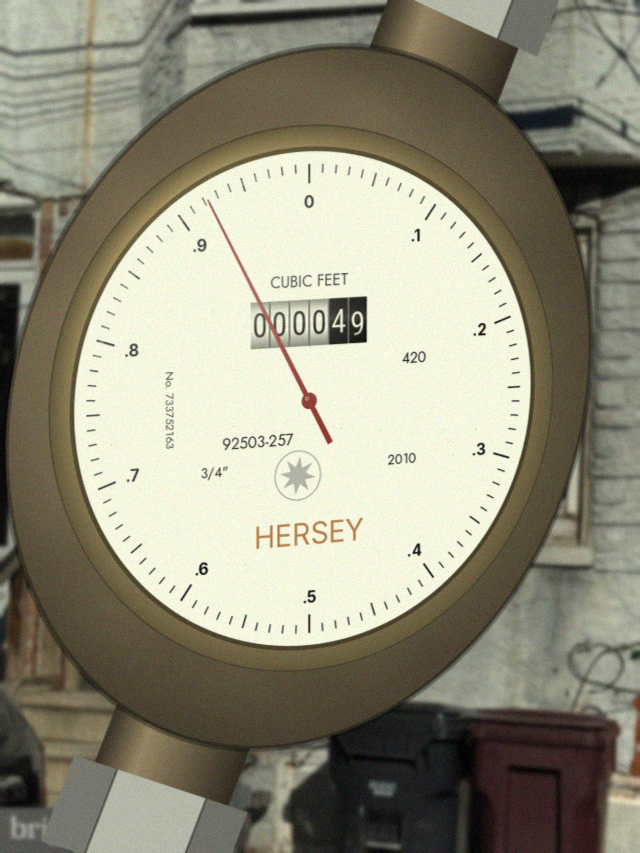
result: **48.92** ft³
